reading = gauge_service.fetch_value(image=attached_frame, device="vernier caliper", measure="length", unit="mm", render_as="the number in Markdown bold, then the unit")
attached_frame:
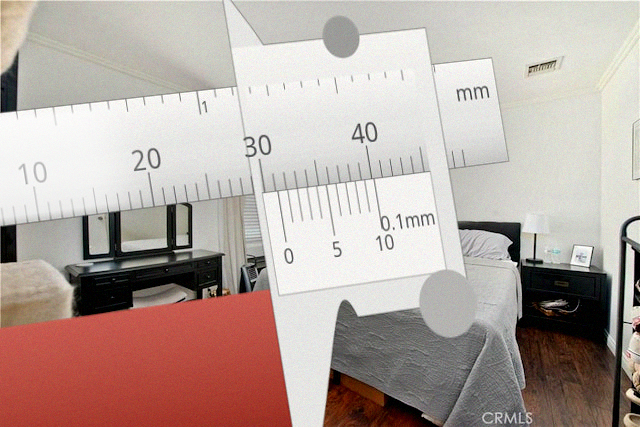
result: **31.2** mm
